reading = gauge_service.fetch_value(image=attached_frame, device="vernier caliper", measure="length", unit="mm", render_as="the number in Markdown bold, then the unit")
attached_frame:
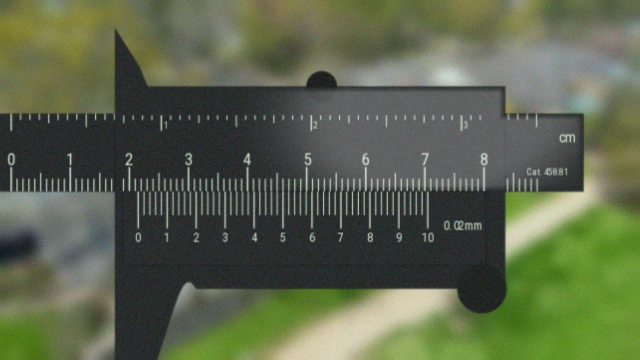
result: **21.5** mm
